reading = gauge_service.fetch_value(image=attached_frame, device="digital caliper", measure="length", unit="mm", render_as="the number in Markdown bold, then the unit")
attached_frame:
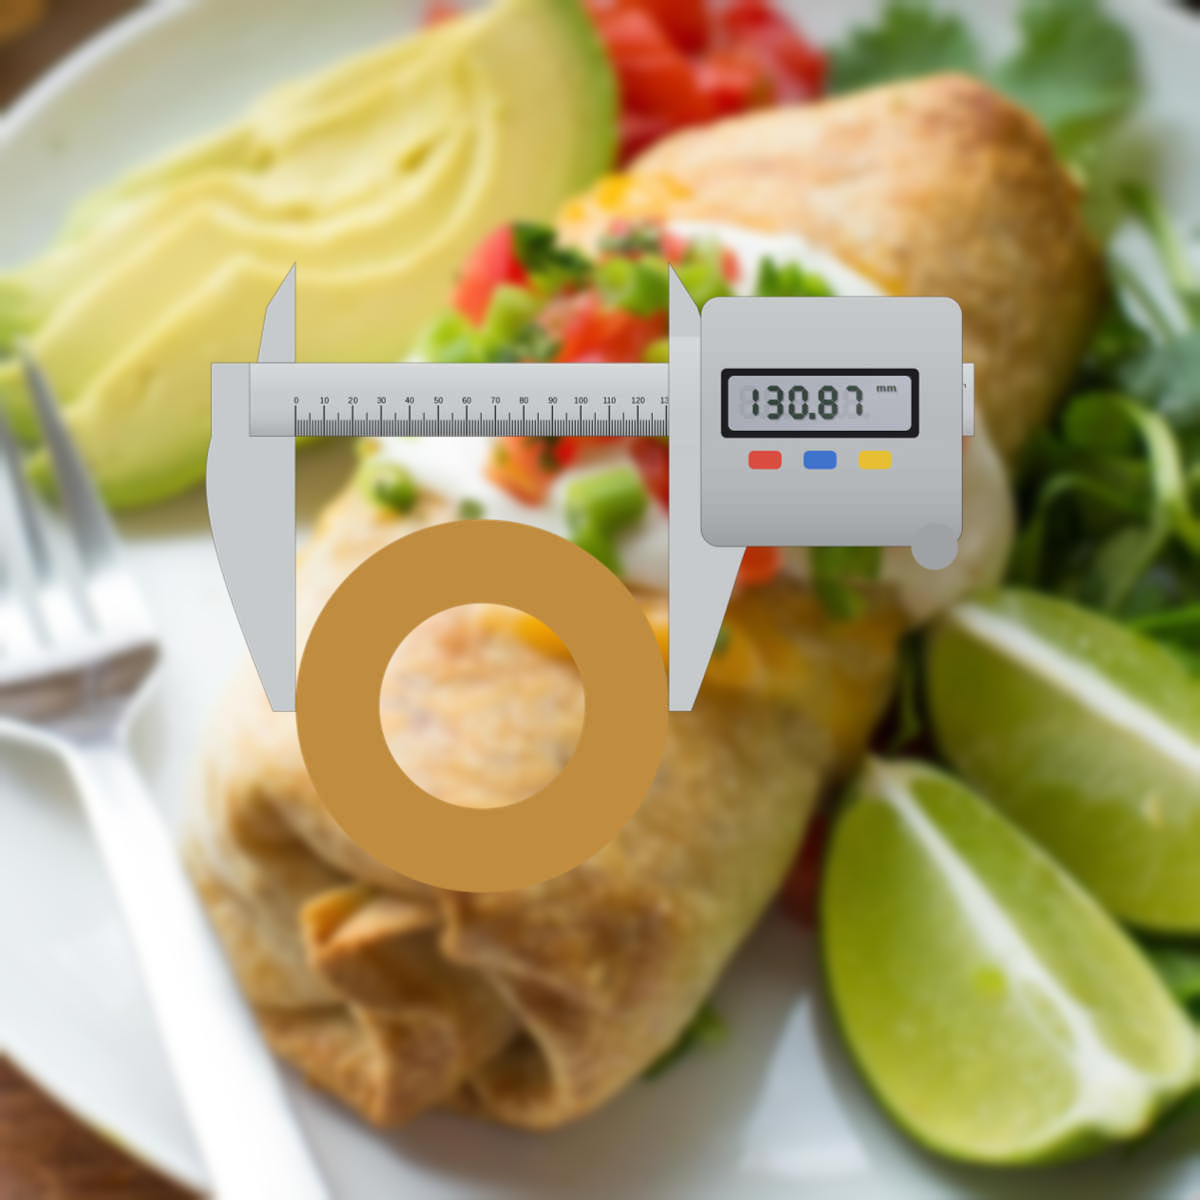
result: **130.87** mm
